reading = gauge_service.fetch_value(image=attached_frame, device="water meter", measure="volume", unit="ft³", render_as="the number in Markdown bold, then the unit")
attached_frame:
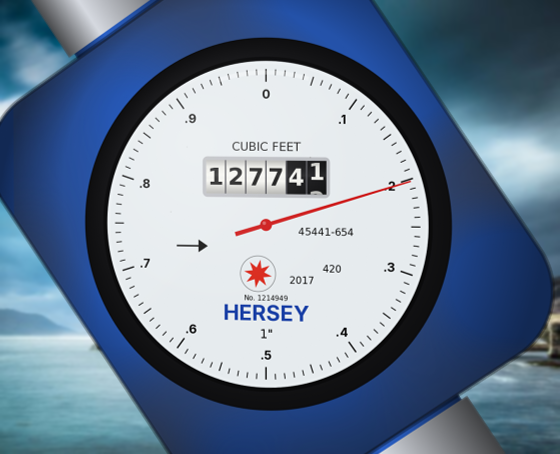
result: **127741.20** ft³
